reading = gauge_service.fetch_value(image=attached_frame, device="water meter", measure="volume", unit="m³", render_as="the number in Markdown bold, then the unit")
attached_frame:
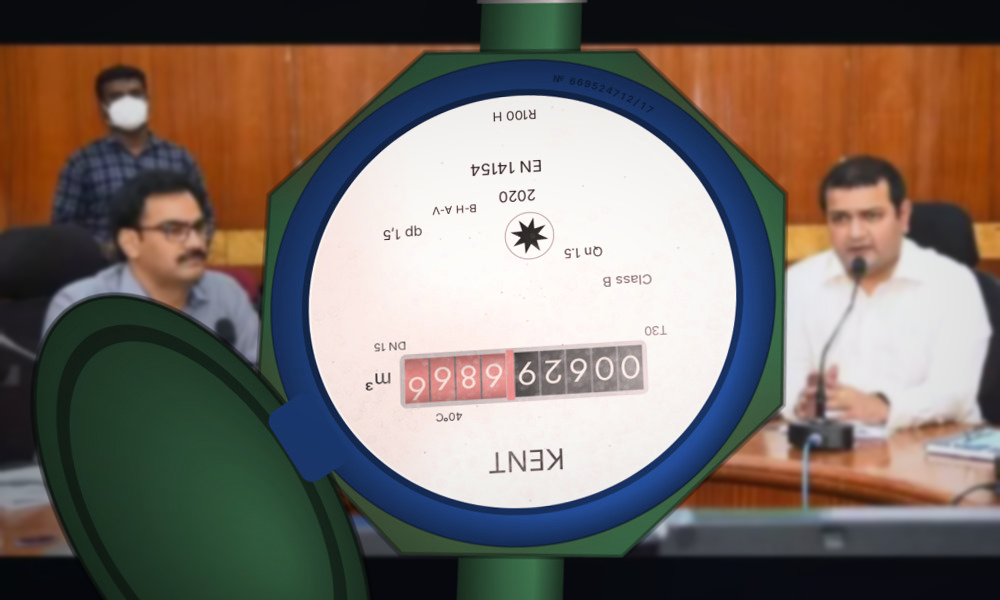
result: **629.6866** m³
